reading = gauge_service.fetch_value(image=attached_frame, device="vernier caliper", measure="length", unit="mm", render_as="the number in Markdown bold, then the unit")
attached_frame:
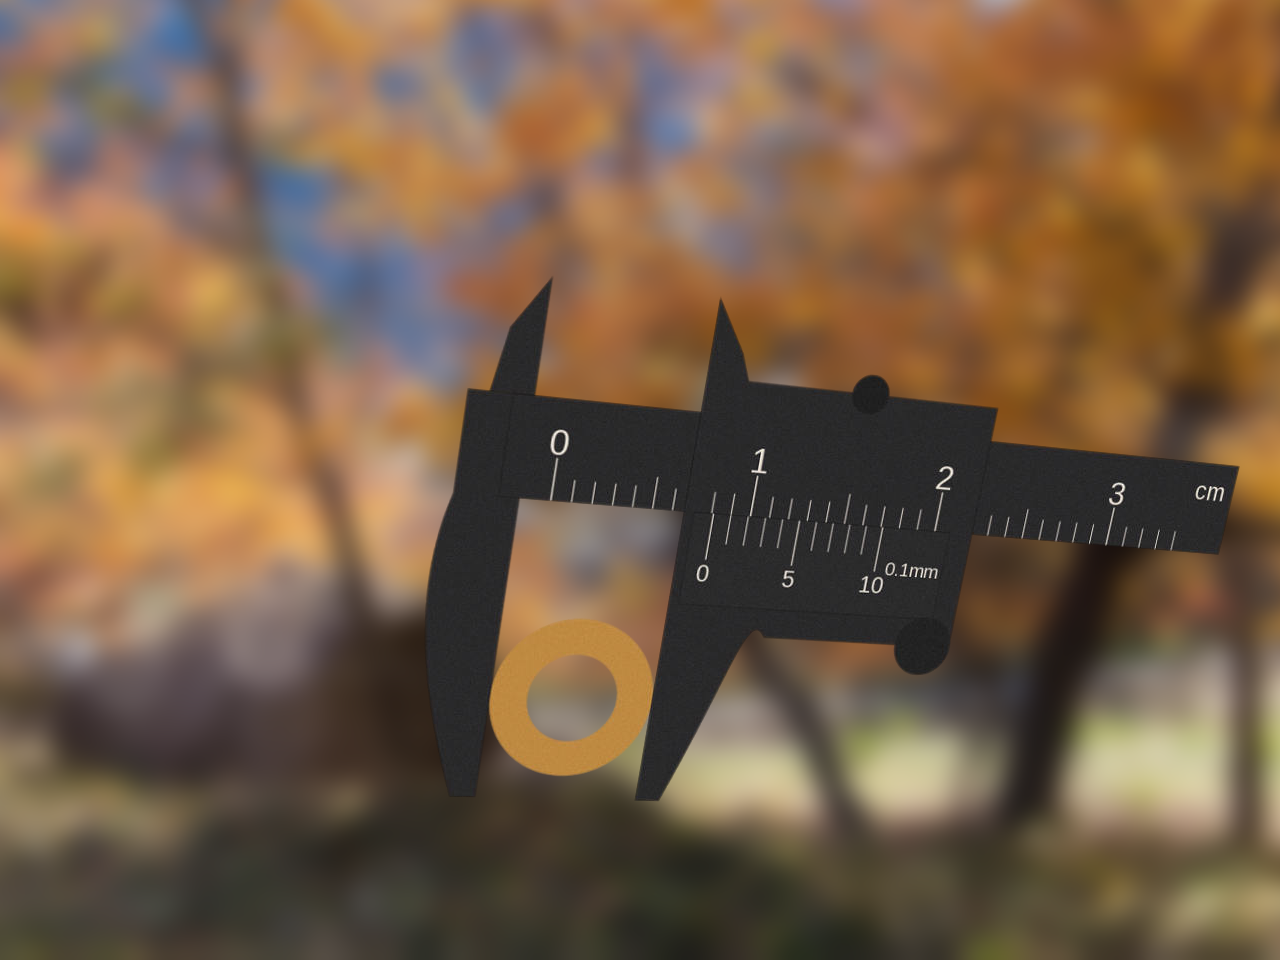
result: **8.1** mm
